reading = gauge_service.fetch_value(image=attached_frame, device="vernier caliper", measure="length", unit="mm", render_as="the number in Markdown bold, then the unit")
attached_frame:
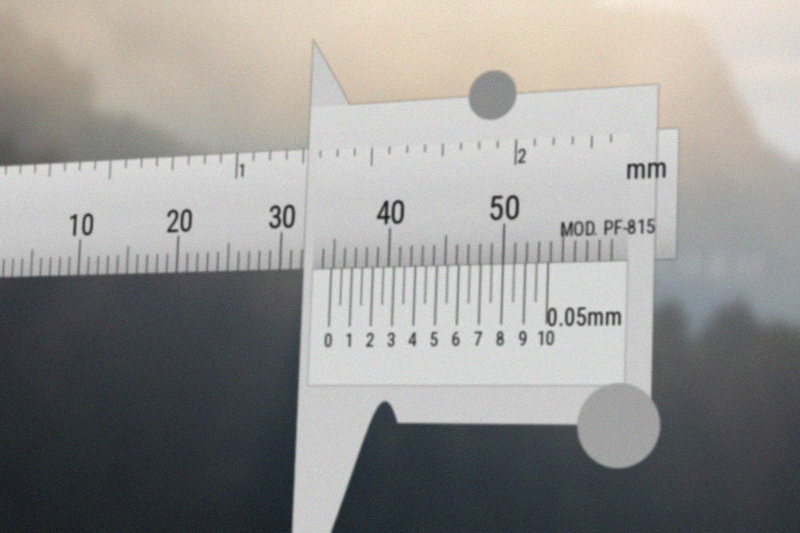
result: **34.8** mm
